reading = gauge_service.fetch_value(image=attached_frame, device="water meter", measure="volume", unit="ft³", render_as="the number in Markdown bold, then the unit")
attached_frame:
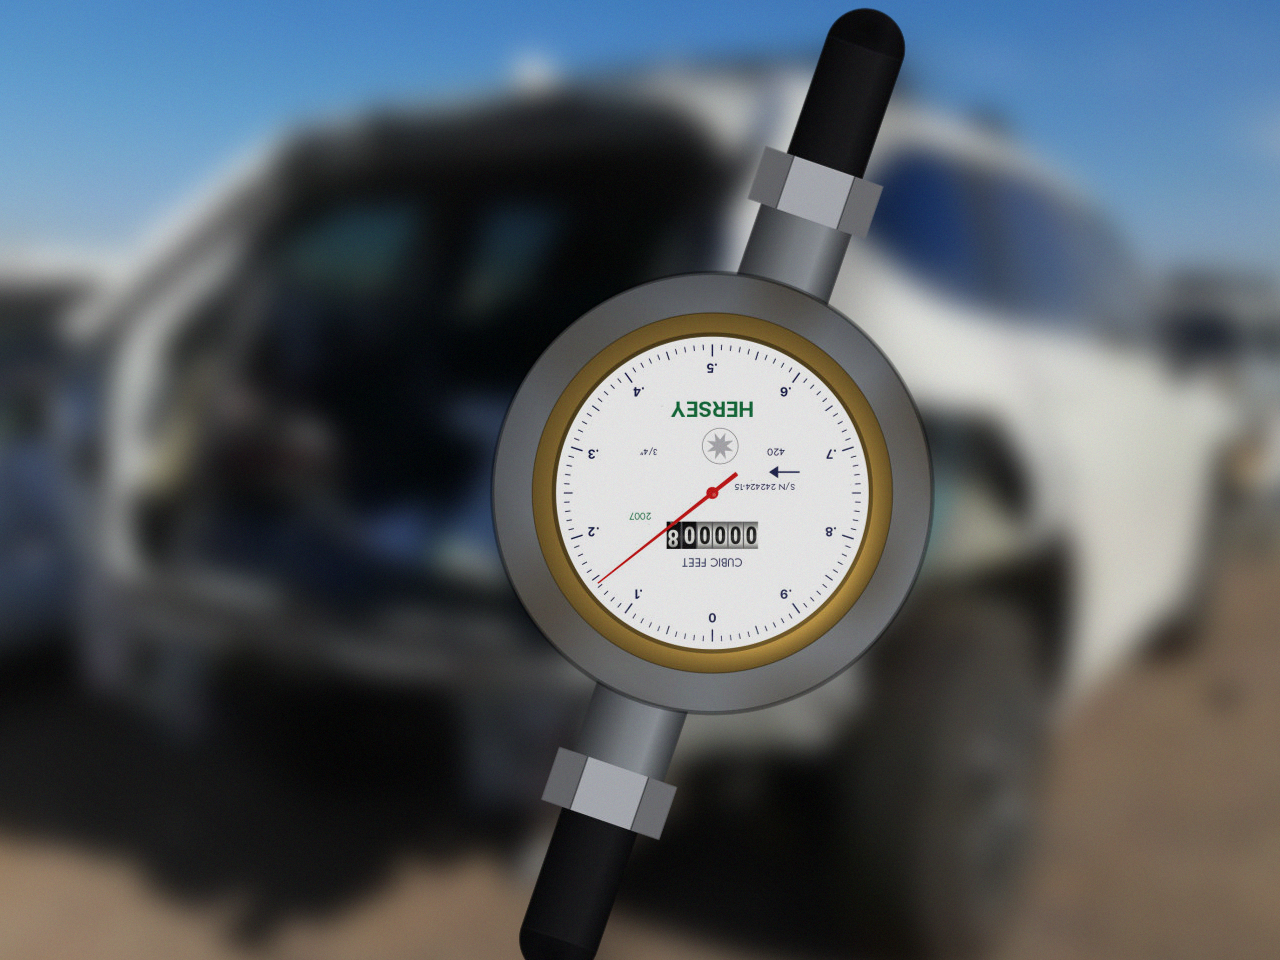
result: **8.14** ft³
